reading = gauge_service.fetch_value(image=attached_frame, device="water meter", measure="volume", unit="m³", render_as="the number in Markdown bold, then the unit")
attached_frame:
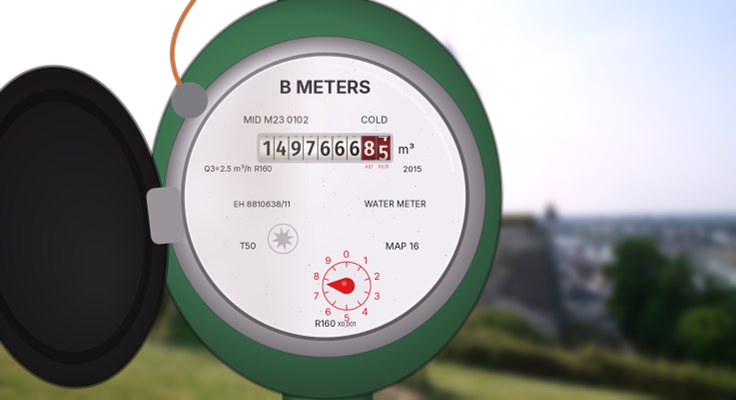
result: **1497666.847** m³
